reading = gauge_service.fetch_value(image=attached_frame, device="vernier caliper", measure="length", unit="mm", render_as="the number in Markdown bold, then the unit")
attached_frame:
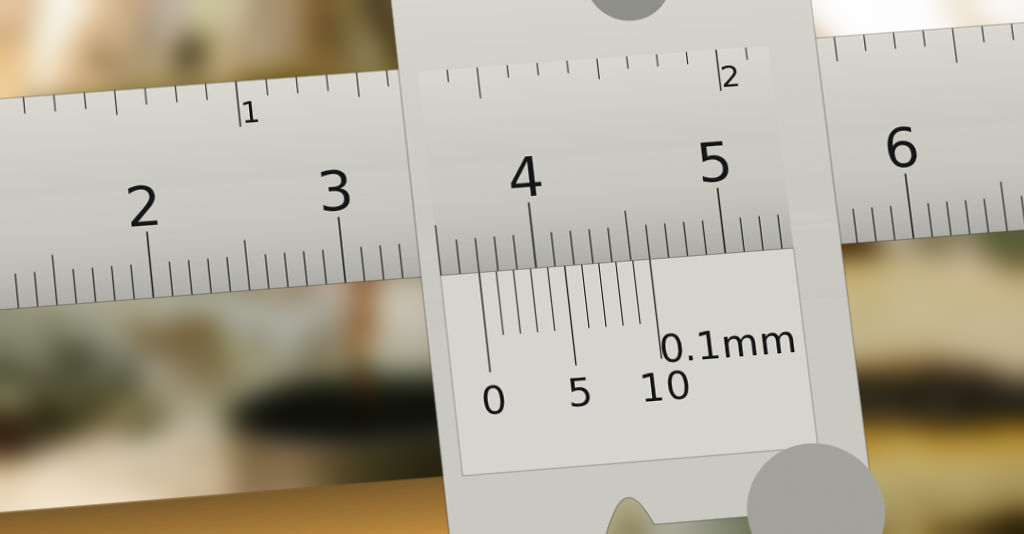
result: **37.0** mm
